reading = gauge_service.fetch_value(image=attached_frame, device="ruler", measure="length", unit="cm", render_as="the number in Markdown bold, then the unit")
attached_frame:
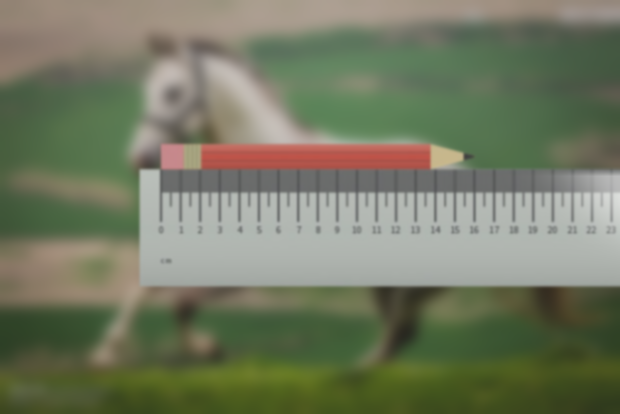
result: **16** cm
